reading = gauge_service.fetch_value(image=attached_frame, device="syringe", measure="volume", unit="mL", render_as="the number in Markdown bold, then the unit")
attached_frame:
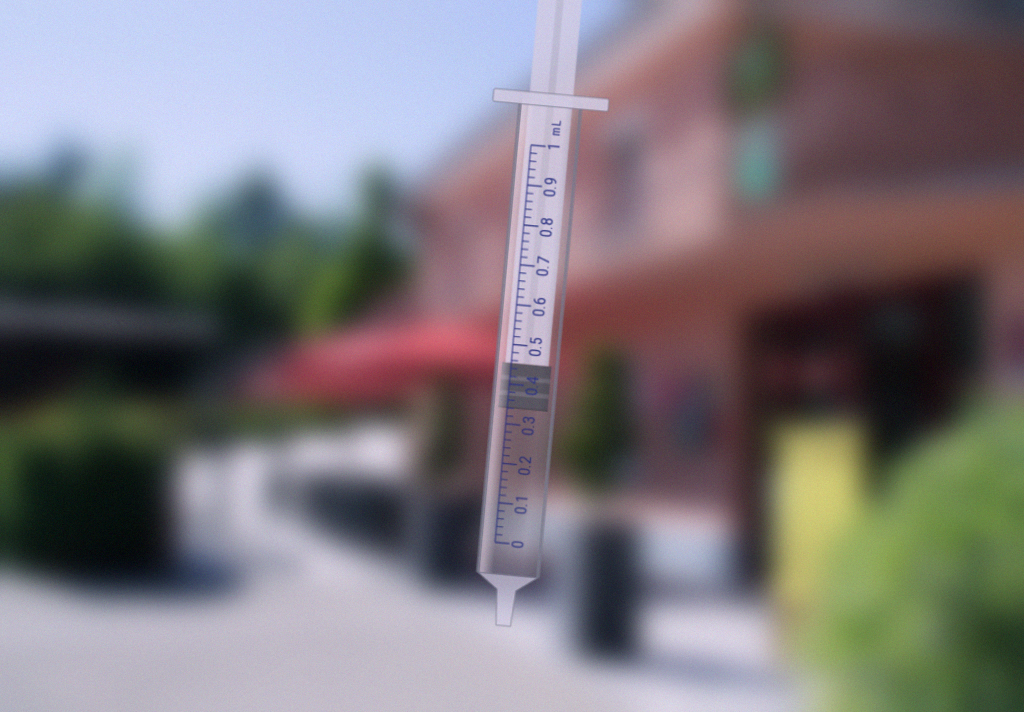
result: **0.34** mL
